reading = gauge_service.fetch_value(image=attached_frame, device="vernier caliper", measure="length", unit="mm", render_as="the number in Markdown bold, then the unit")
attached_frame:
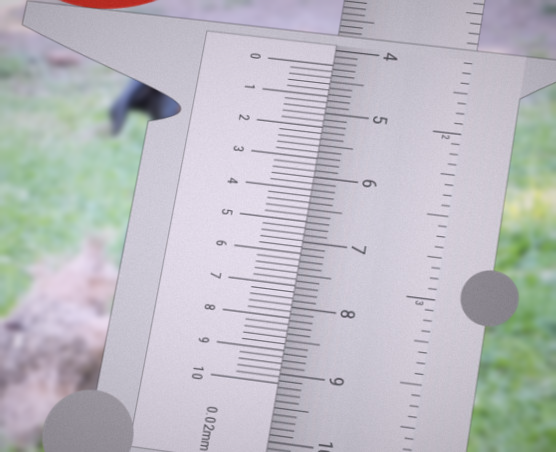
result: **42.4** mm
